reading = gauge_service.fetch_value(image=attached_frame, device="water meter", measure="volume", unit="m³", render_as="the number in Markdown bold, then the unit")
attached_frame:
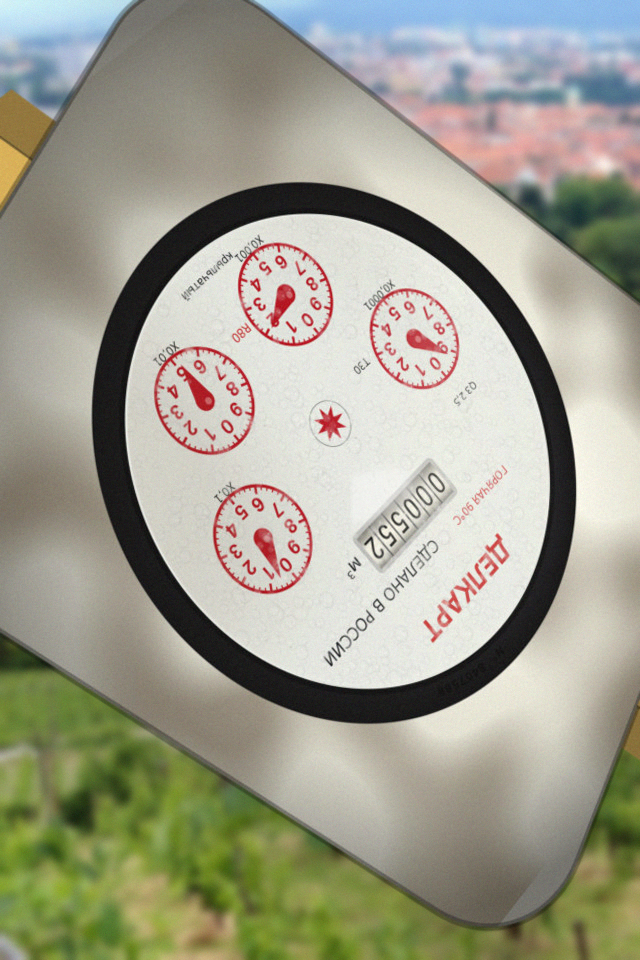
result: **552.0519** m³
